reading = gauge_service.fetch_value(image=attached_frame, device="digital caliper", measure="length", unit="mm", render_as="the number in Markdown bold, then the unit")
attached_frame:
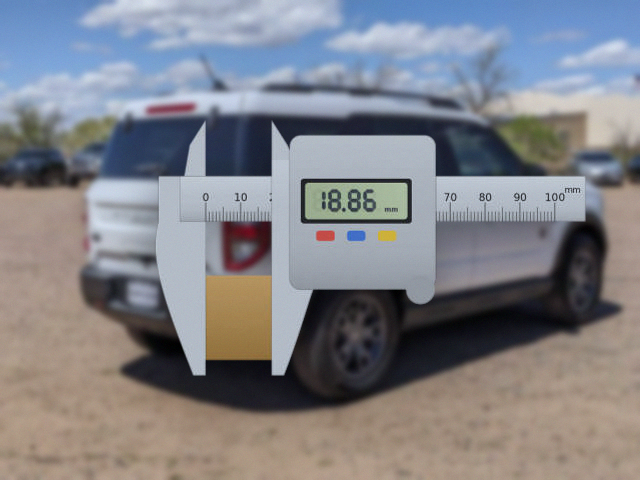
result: **18.86** mm
